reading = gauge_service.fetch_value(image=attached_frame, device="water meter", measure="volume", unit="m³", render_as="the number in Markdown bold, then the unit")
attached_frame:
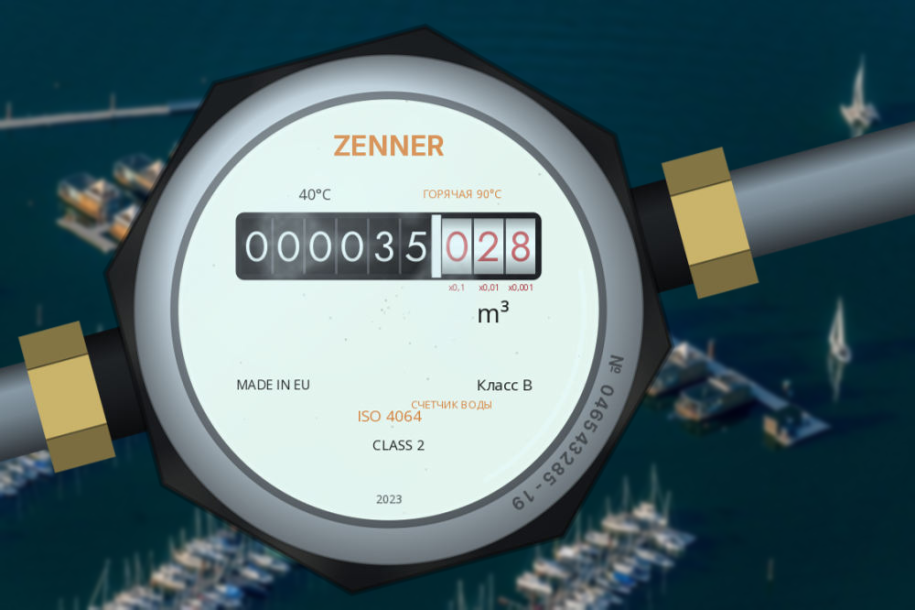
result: **35.028** m³
